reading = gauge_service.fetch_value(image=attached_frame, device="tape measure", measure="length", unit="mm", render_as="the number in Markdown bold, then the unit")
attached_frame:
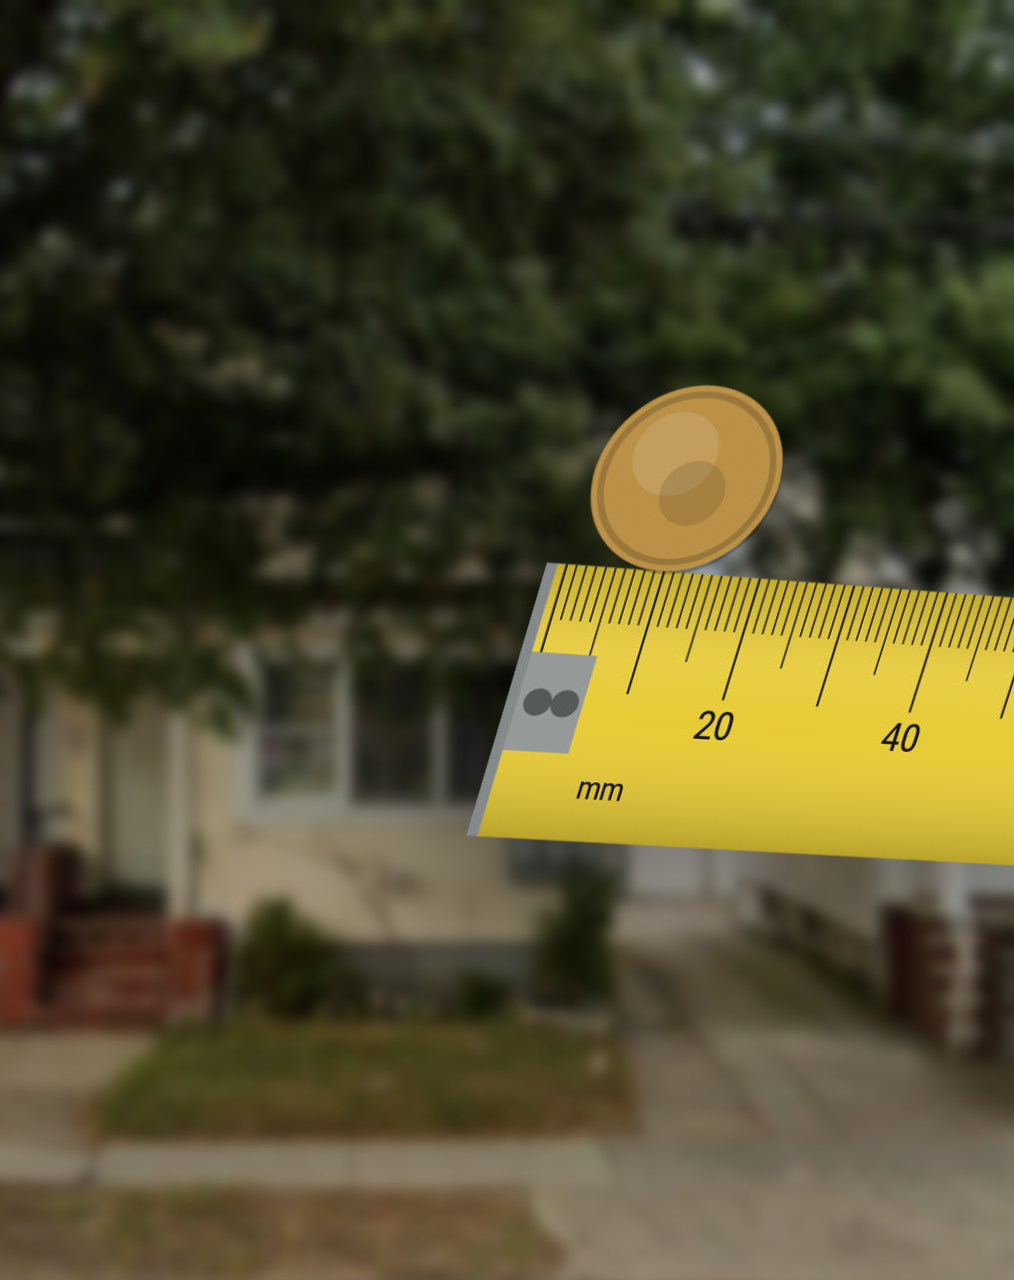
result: **19** mm
